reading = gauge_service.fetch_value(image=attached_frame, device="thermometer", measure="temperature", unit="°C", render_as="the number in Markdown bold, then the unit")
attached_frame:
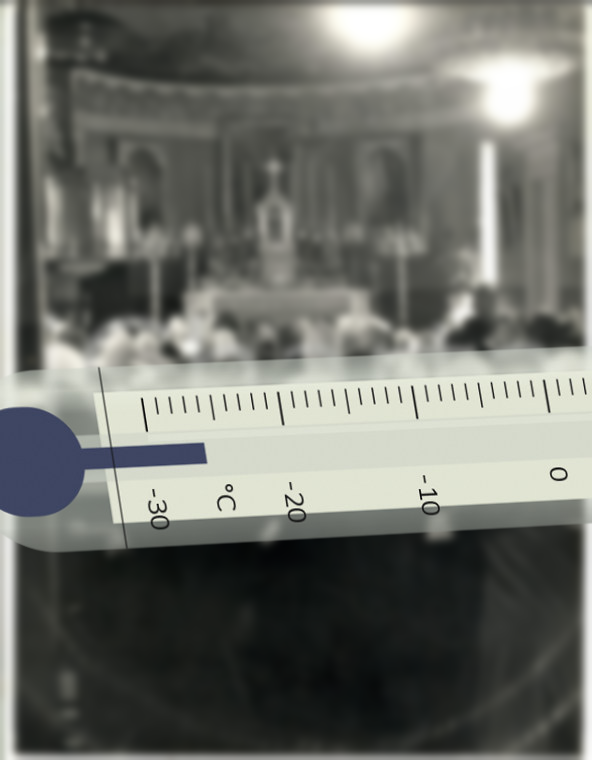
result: **-26** °C
